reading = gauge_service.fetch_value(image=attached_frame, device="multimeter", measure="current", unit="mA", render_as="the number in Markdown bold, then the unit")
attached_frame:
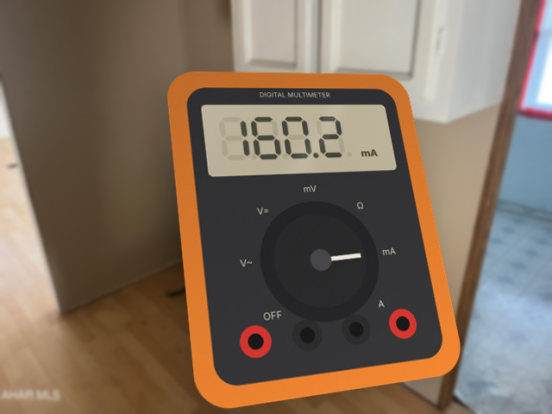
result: **160.2** mA
